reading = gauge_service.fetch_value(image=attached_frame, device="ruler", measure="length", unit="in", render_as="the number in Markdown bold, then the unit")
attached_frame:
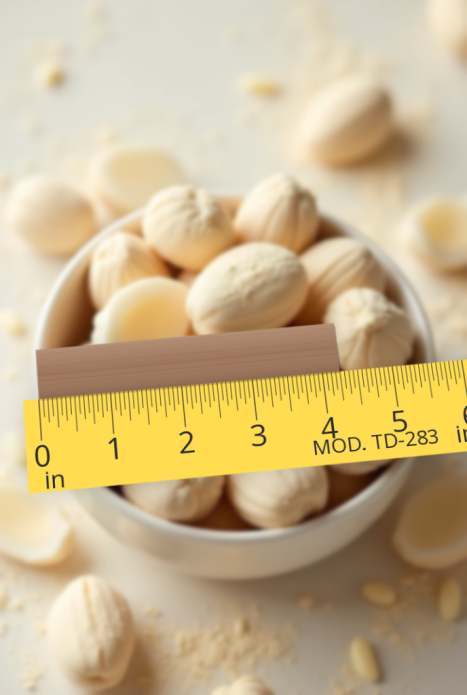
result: **4.25** in
